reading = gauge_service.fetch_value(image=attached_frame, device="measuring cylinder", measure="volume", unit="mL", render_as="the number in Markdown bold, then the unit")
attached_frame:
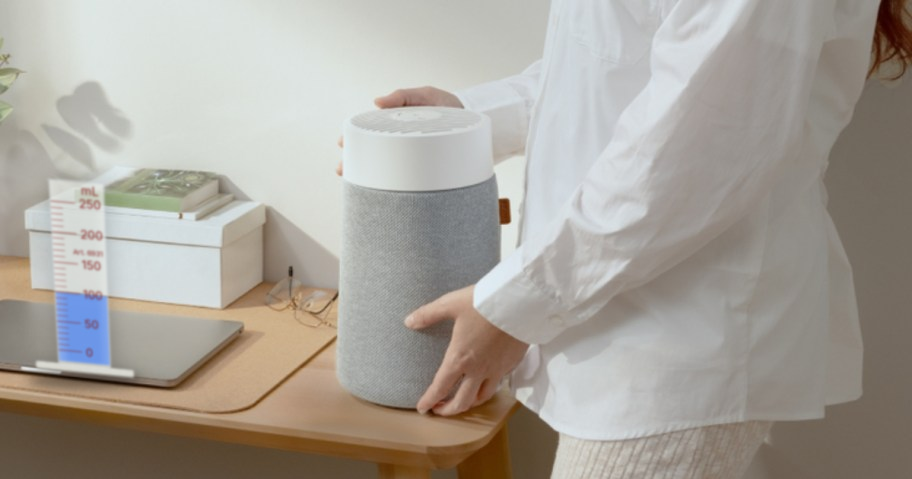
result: **100** mL
